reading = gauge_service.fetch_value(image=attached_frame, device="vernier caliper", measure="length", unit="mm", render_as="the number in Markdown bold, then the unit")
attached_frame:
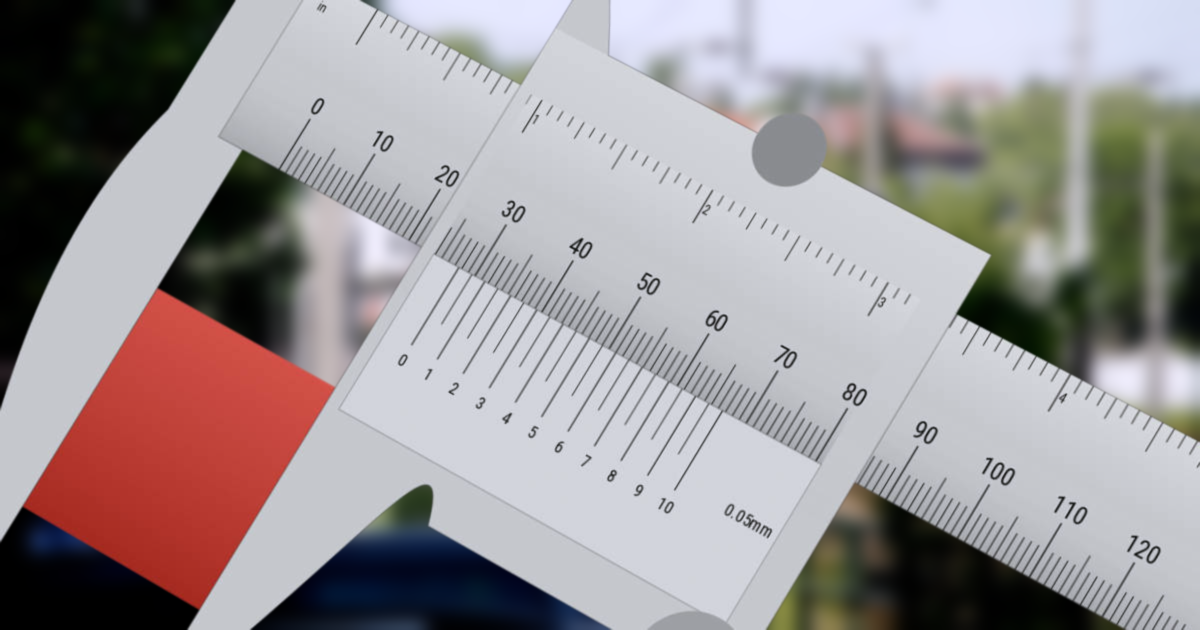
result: **27.6** mm
